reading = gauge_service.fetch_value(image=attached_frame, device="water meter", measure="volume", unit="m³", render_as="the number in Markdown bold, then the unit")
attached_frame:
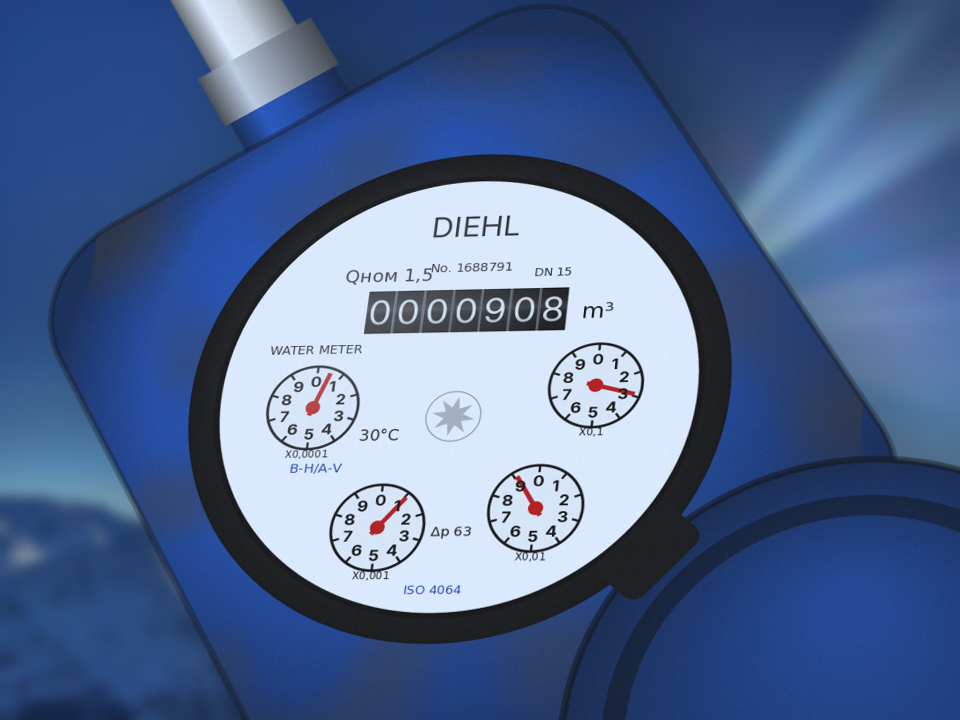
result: **908.2910** m³
